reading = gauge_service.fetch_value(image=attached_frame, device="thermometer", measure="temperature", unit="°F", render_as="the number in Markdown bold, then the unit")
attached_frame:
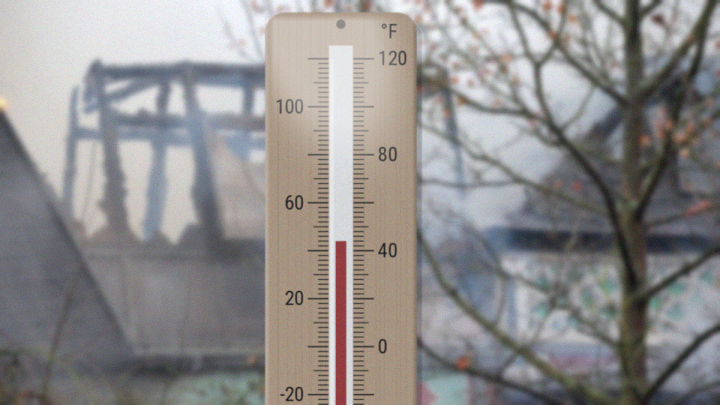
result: **44** °F
